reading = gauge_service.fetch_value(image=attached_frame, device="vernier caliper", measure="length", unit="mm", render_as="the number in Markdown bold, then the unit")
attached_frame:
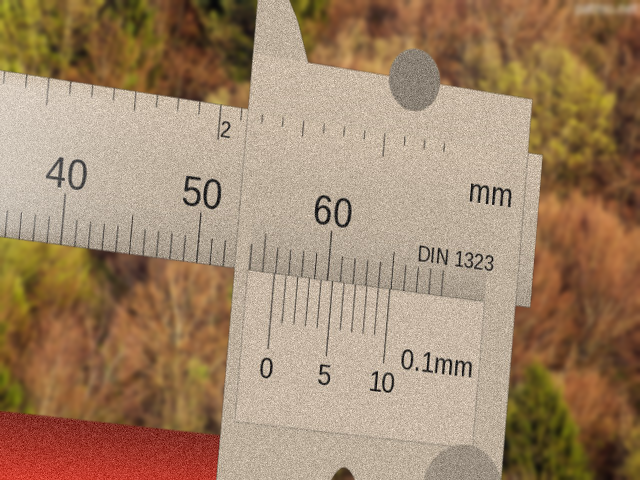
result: **55.9** mm
